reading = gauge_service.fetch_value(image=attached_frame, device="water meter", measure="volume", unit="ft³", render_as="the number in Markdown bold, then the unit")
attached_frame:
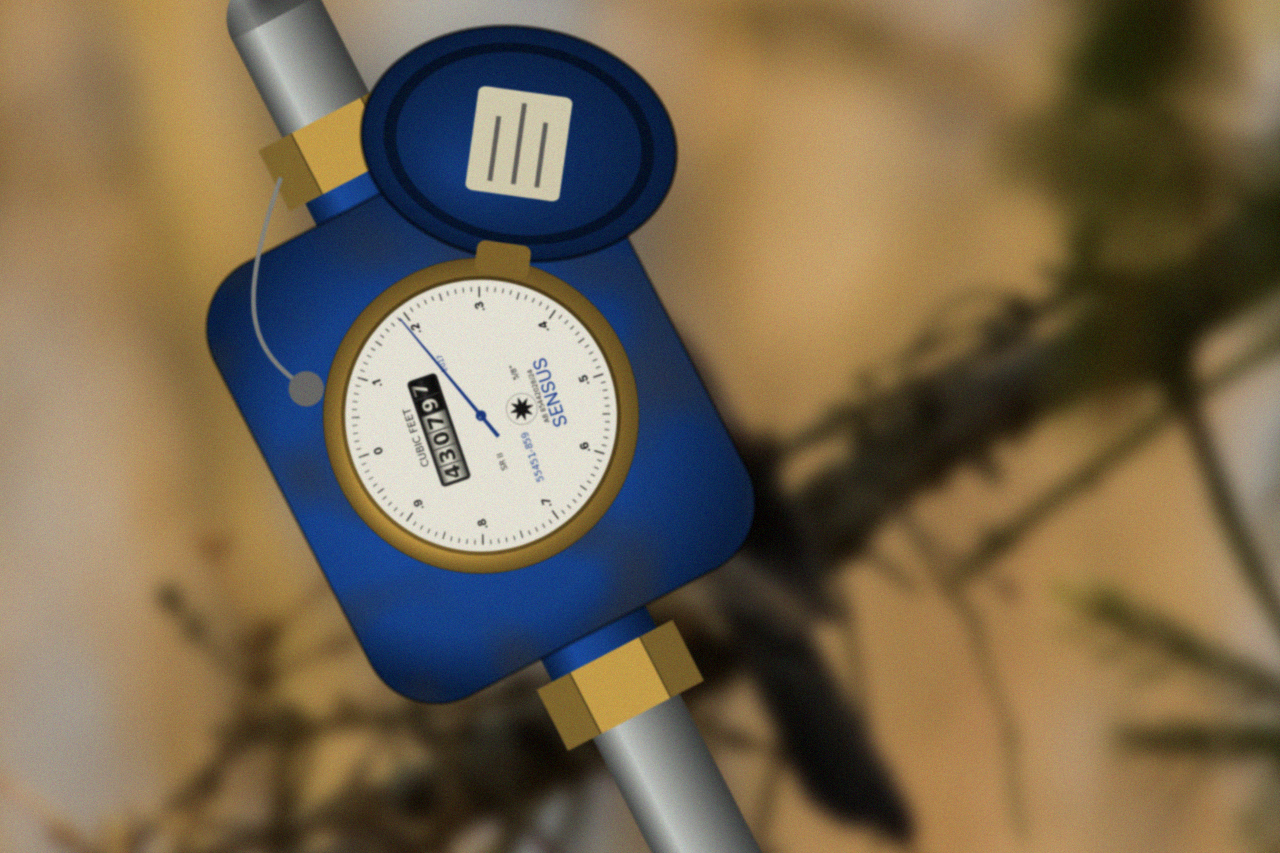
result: **430797.19** ft³
